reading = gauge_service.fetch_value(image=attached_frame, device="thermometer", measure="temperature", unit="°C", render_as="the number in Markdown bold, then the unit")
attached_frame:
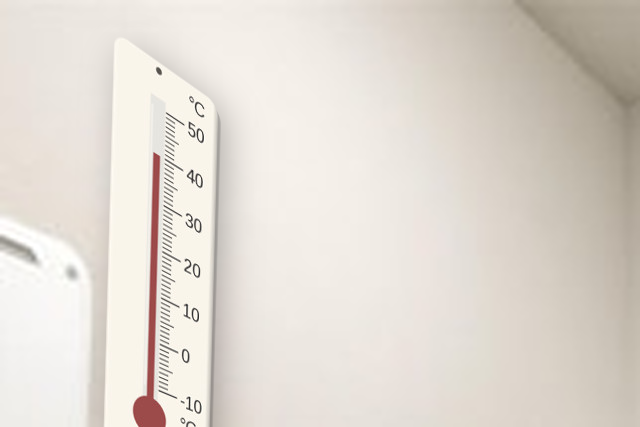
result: **40** °C
